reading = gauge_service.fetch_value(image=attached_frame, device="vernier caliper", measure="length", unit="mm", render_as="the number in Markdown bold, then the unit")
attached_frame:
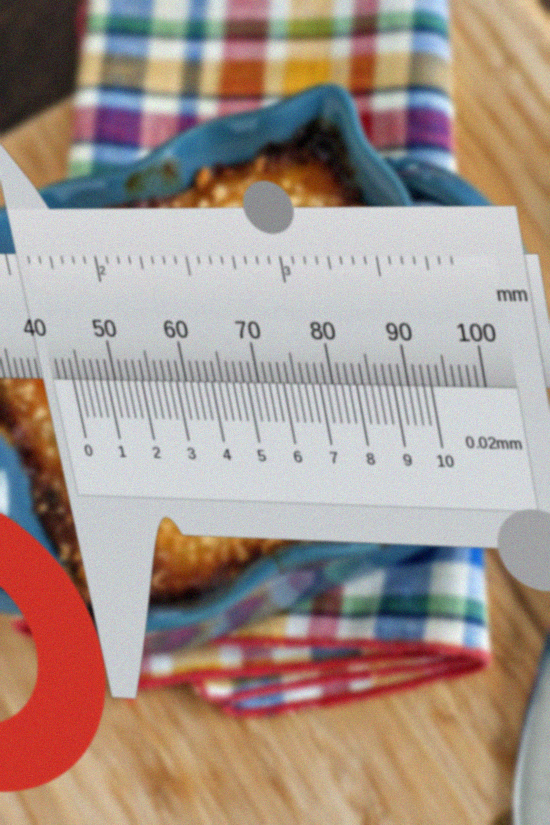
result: **44.0** mm
